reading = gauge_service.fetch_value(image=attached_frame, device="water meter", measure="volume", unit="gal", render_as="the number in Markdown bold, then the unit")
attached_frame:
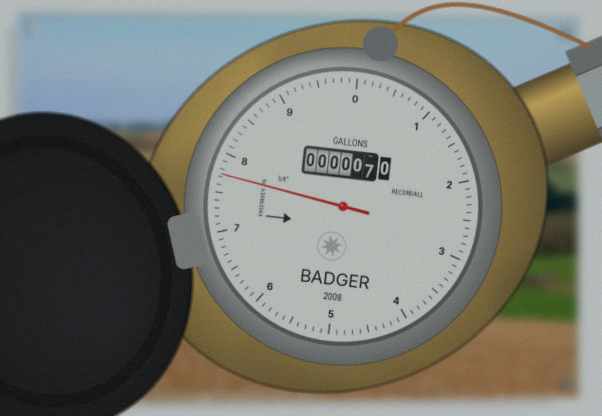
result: **67.7** gal
